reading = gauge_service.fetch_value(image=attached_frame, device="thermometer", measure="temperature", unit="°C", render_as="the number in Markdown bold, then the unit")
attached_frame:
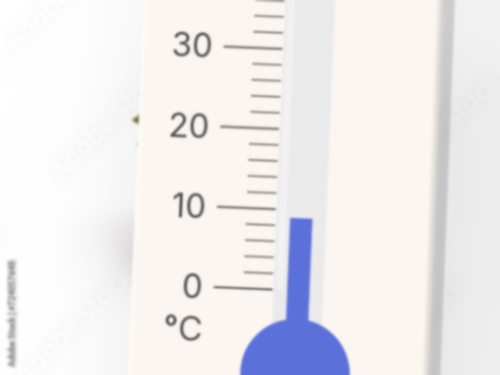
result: **9** °C
